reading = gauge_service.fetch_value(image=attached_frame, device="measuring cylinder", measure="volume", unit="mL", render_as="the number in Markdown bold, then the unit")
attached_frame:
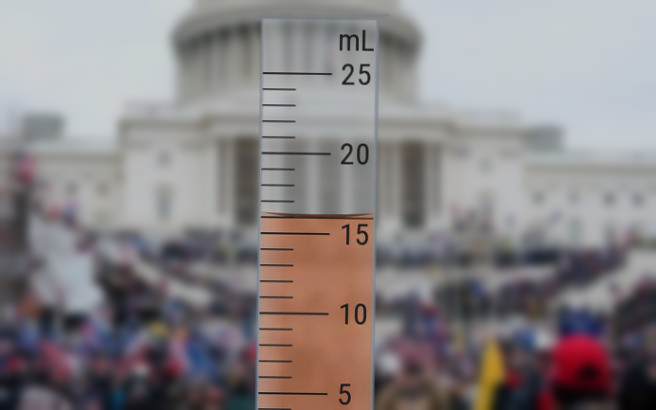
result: **16** mL
